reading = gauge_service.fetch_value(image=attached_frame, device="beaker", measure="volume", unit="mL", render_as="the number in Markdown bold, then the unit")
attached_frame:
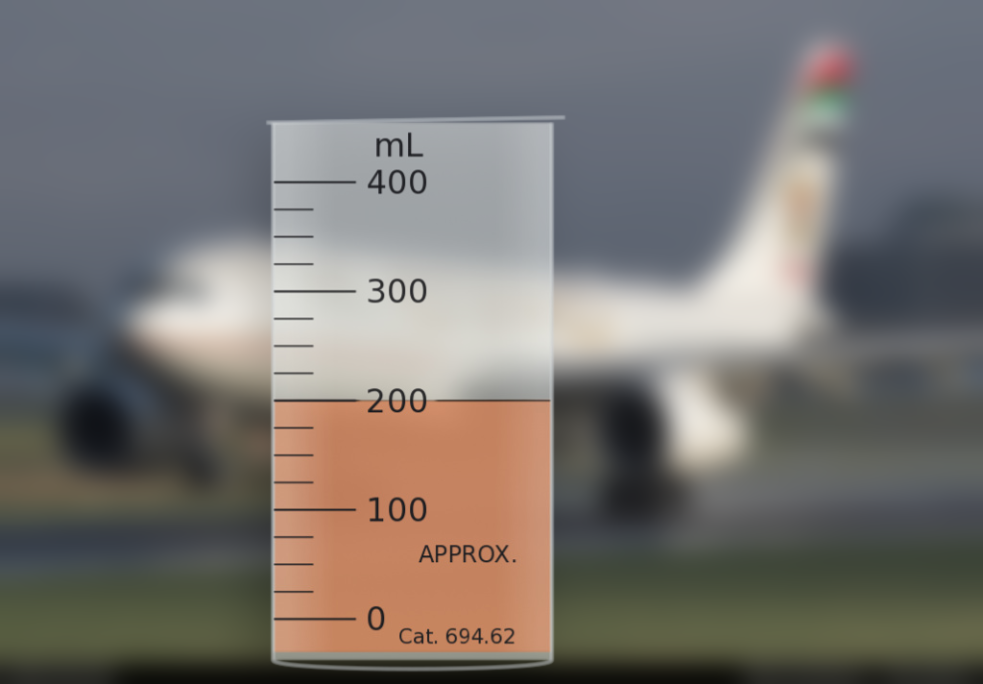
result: **200** mL
